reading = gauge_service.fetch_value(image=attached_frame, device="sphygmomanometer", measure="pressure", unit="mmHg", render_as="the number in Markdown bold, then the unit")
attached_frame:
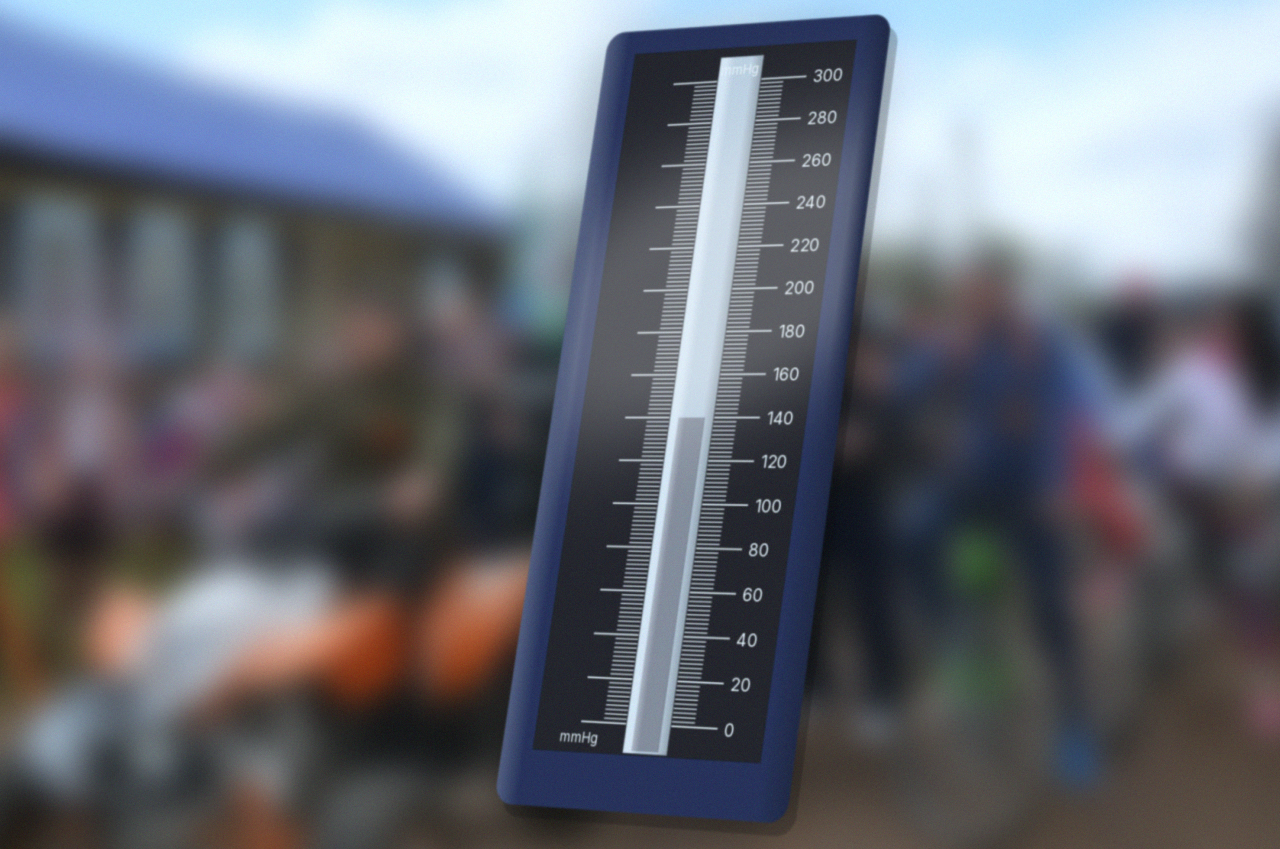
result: **140** mmHg
